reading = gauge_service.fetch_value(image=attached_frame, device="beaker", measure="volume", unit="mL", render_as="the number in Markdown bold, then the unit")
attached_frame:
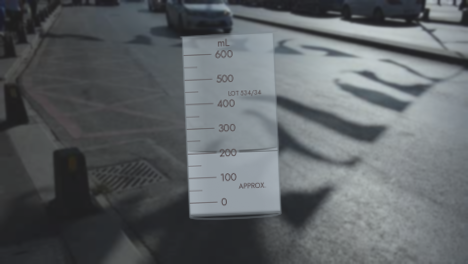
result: **200** mL
